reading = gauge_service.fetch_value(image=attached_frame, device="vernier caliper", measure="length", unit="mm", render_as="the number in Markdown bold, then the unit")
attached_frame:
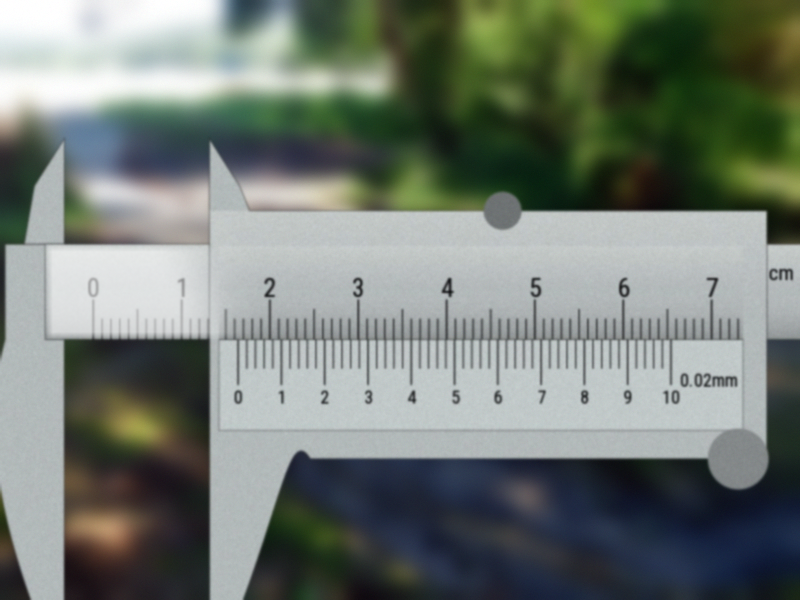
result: **16.4** mm
